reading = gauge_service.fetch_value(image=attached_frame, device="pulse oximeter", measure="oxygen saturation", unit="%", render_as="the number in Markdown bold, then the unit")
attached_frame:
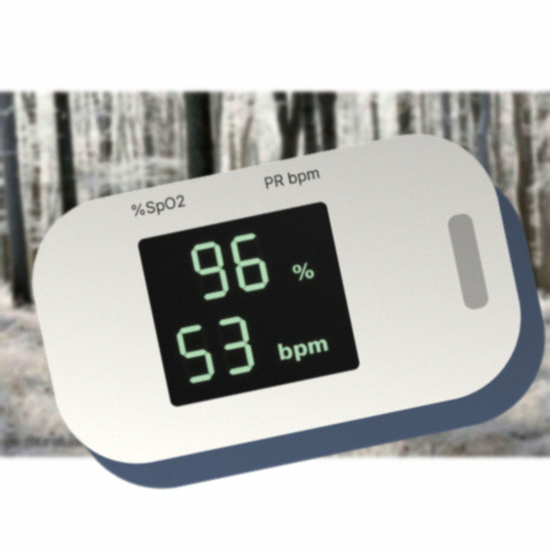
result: **96** %
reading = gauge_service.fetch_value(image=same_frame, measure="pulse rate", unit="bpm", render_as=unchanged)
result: **53** bpm
